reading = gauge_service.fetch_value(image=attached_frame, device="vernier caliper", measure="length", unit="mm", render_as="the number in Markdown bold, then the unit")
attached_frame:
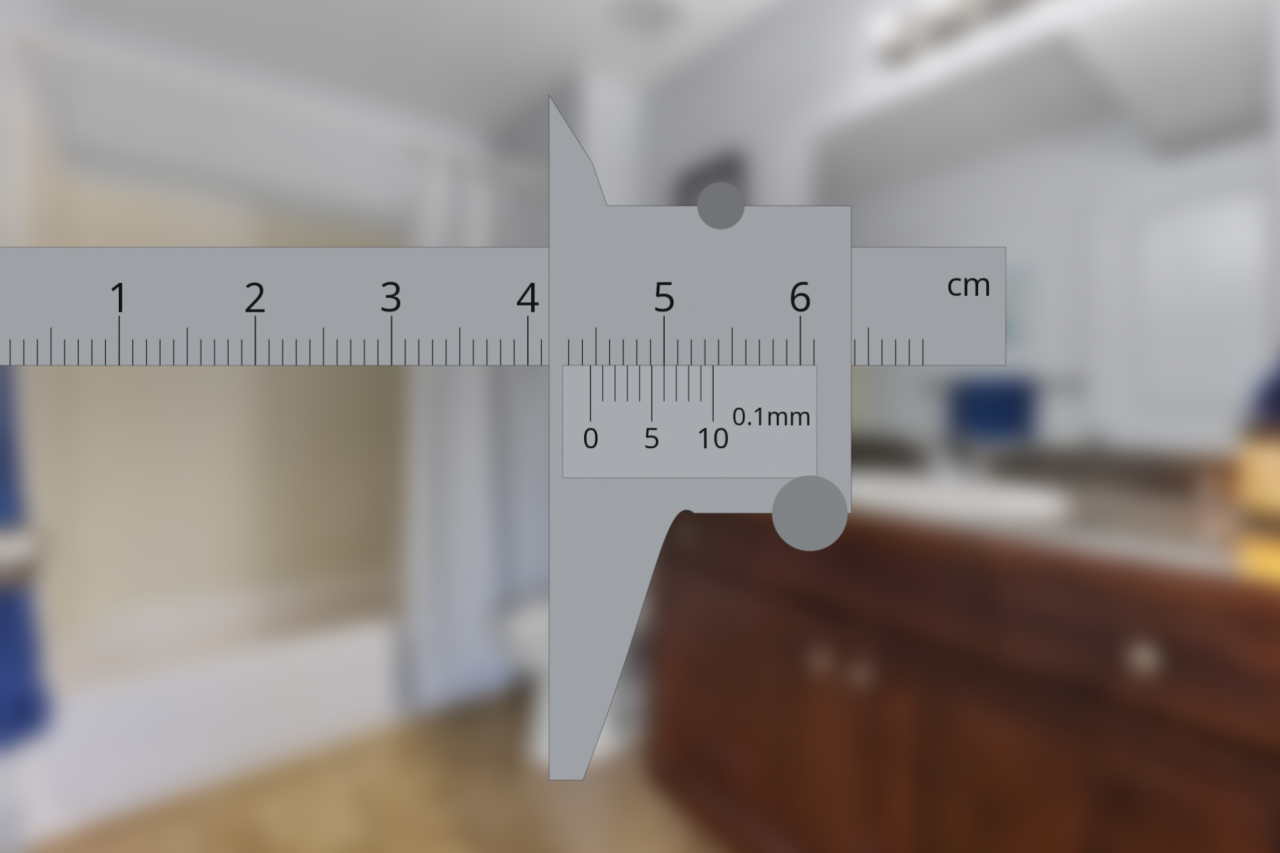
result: **44.6** mm
